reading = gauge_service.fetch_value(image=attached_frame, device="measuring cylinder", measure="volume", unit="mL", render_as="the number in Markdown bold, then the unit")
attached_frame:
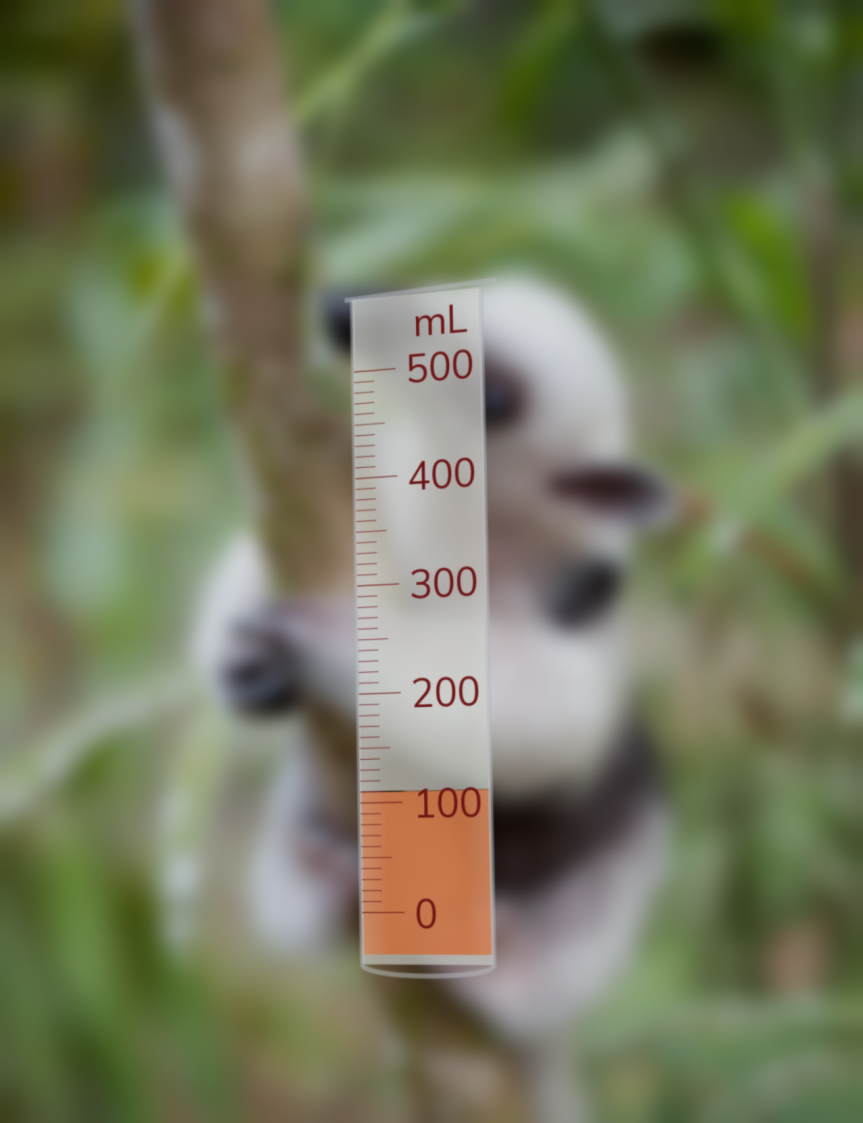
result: **110** mL
